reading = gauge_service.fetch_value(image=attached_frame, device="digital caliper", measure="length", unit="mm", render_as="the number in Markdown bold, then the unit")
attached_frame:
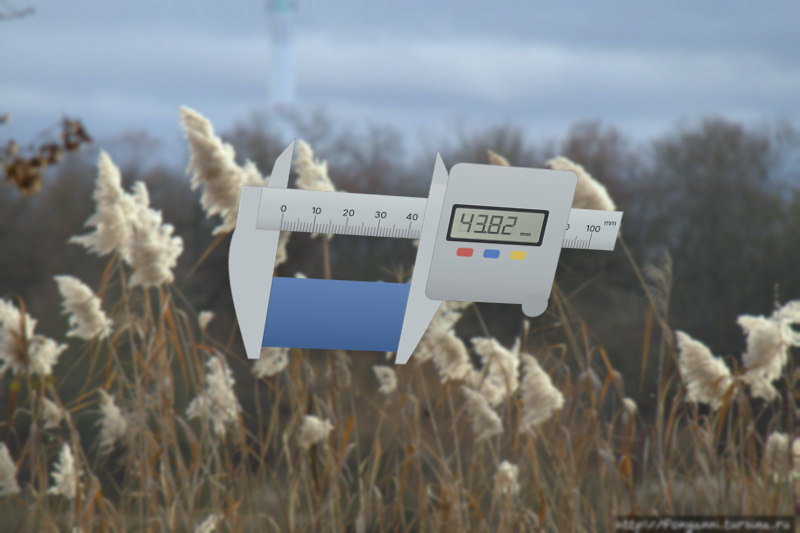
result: **43.82** mm
